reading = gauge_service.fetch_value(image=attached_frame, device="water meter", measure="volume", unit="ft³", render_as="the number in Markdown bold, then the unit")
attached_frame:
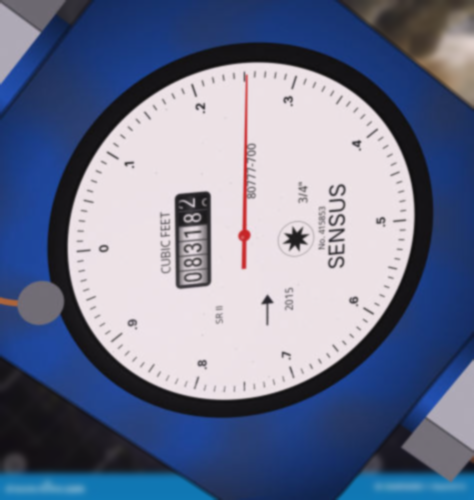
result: **83182.25** ft³
